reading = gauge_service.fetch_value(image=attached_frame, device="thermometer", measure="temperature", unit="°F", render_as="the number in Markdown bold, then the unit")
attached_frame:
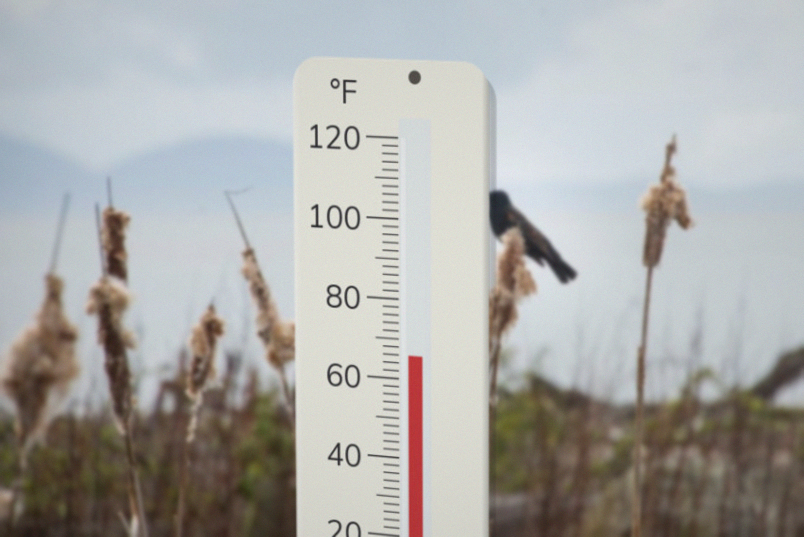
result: **66** °F
